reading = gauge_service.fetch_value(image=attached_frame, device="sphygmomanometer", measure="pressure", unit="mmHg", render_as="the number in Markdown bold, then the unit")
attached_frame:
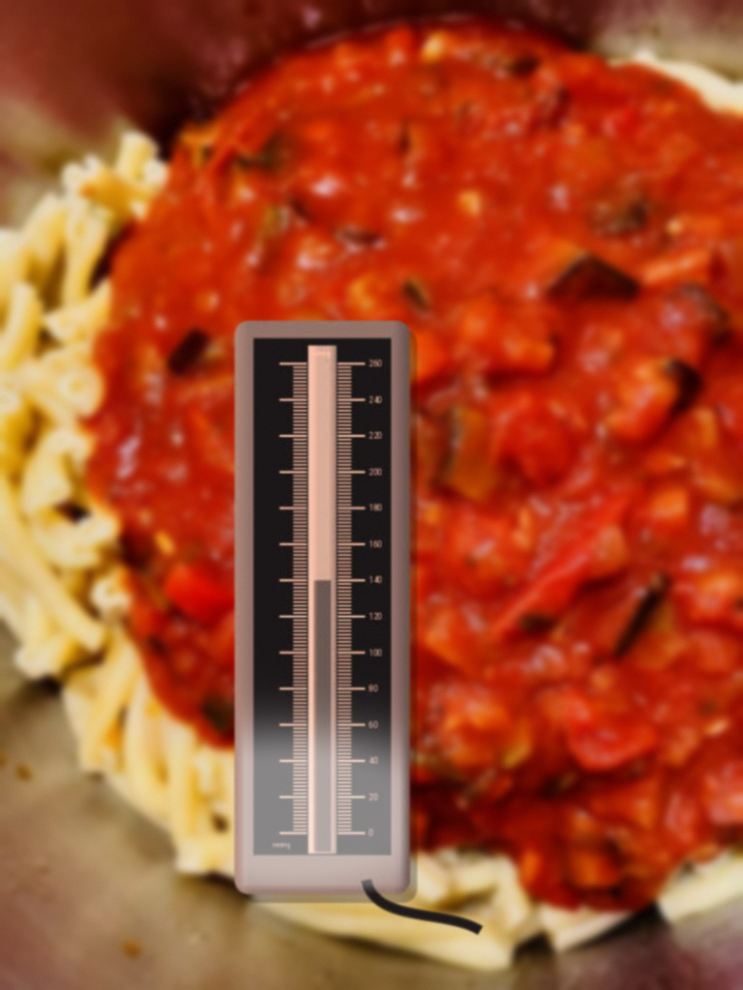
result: **140** mmHg
